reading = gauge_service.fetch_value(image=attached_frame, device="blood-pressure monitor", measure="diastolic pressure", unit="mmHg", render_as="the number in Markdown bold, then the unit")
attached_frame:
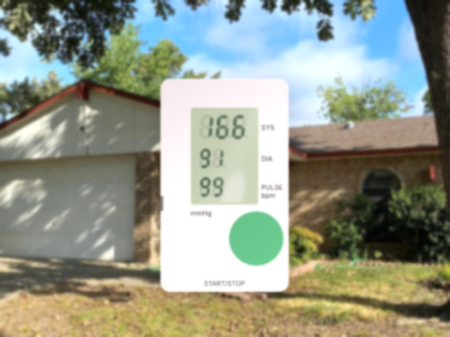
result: **91** mmHg
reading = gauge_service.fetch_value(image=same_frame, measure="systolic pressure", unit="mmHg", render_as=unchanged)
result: **166** mmHg
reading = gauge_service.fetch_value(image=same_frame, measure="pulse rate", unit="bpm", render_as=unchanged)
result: **99** bpm
